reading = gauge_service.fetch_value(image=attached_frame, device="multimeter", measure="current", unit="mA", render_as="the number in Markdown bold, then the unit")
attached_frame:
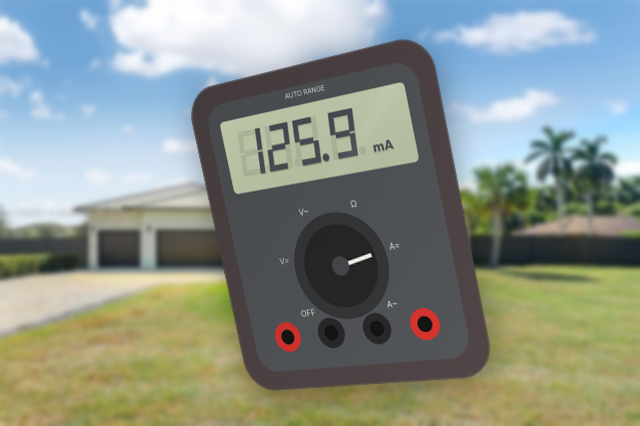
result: **125.9** mA
